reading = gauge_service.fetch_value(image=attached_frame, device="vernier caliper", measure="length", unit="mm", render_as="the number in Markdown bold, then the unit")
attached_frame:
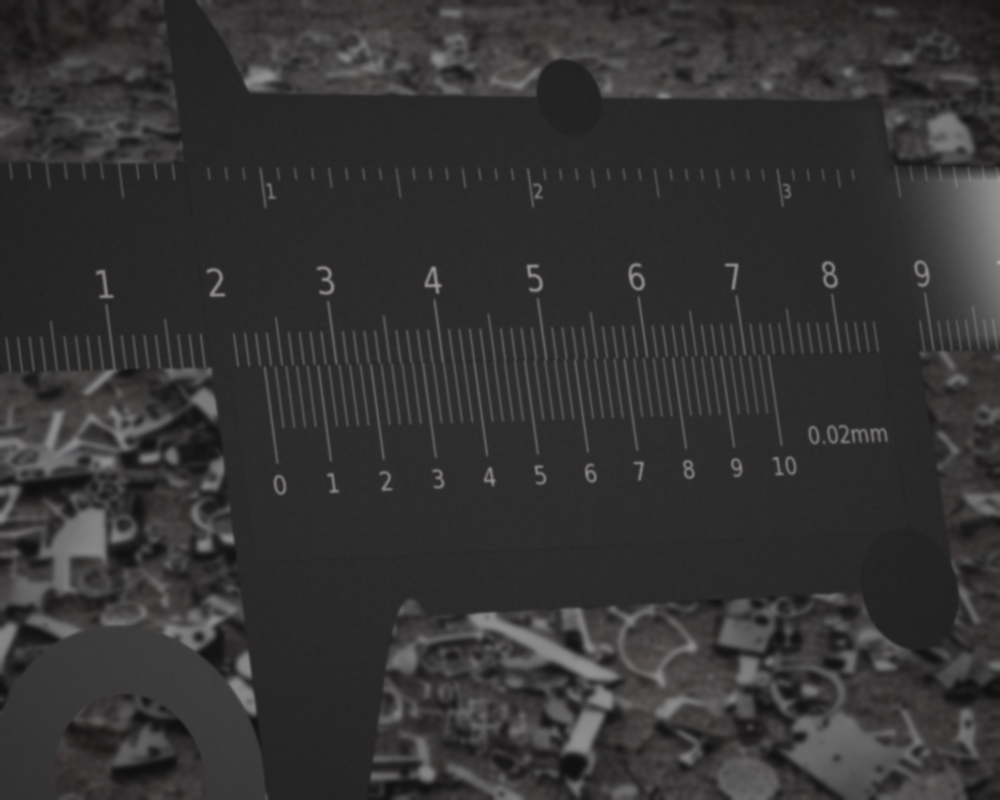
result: **23.4** mm
